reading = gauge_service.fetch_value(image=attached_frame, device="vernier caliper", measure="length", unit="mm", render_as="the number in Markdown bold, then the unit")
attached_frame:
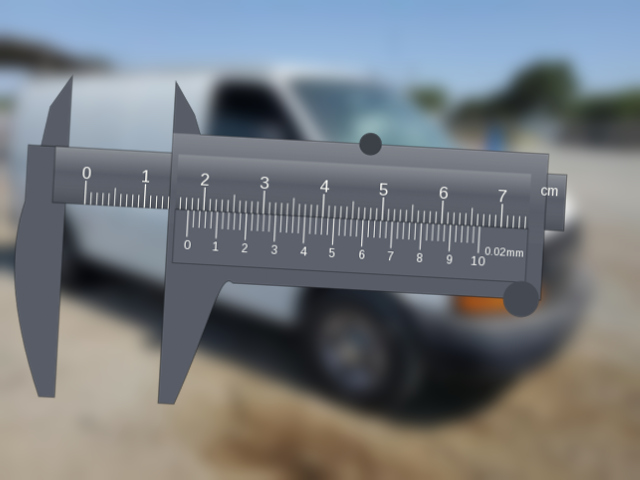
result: **17.4** mm
